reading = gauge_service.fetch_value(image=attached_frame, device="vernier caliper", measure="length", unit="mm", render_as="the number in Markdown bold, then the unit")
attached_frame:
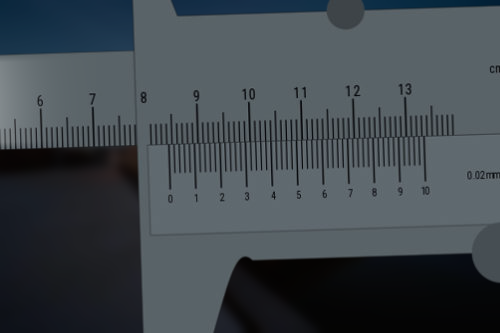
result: **84.4** mm
